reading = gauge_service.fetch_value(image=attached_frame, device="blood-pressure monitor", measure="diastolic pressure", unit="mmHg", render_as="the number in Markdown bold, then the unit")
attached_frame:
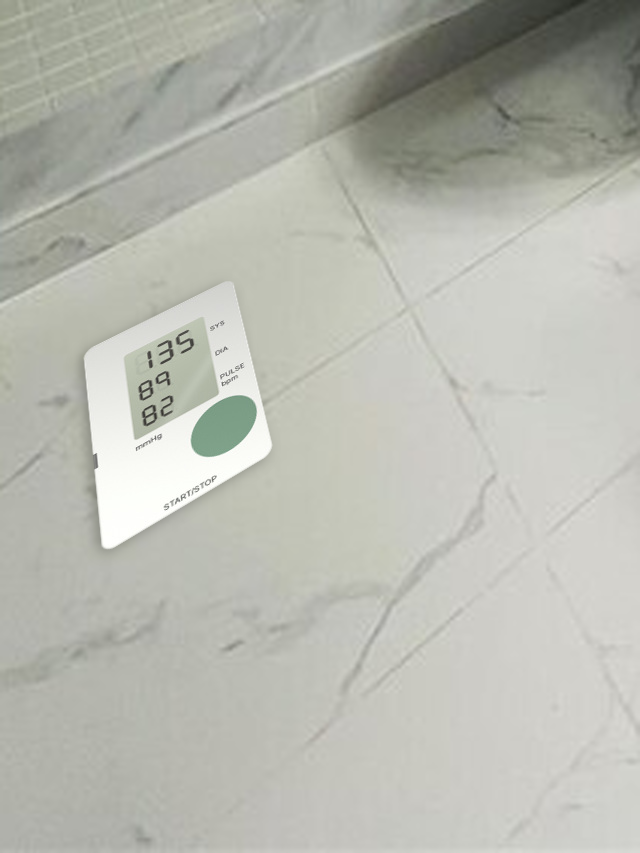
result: **89** mmHg
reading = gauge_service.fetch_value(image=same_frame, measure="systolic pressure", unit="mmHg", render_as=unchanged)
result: **135** mmHg
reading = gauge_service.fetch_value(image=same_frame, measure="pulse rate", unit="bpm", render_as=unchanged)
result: **82** bpm
